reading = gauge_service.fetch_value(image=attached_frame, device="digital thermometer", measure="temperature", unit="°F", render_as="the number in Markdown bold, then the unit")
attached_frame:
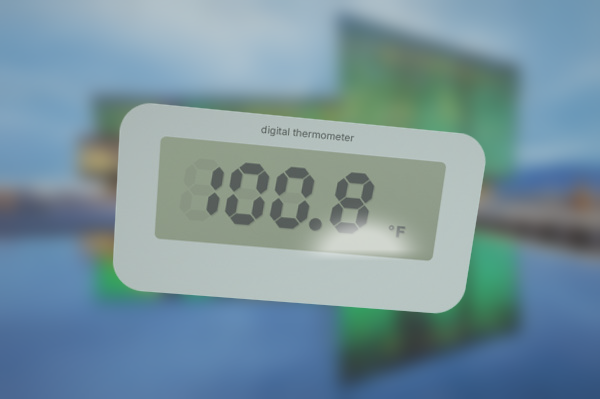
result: **100.8** °F
